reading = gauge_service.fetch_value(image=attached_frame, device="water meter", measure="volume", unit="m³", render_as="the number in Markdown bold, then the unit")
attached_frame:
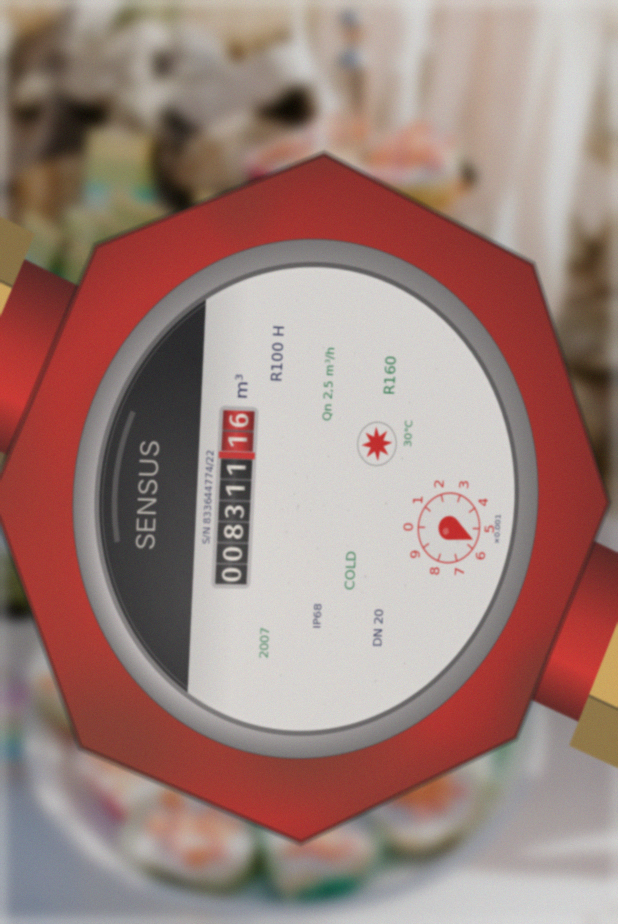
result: **8311.165** m³
